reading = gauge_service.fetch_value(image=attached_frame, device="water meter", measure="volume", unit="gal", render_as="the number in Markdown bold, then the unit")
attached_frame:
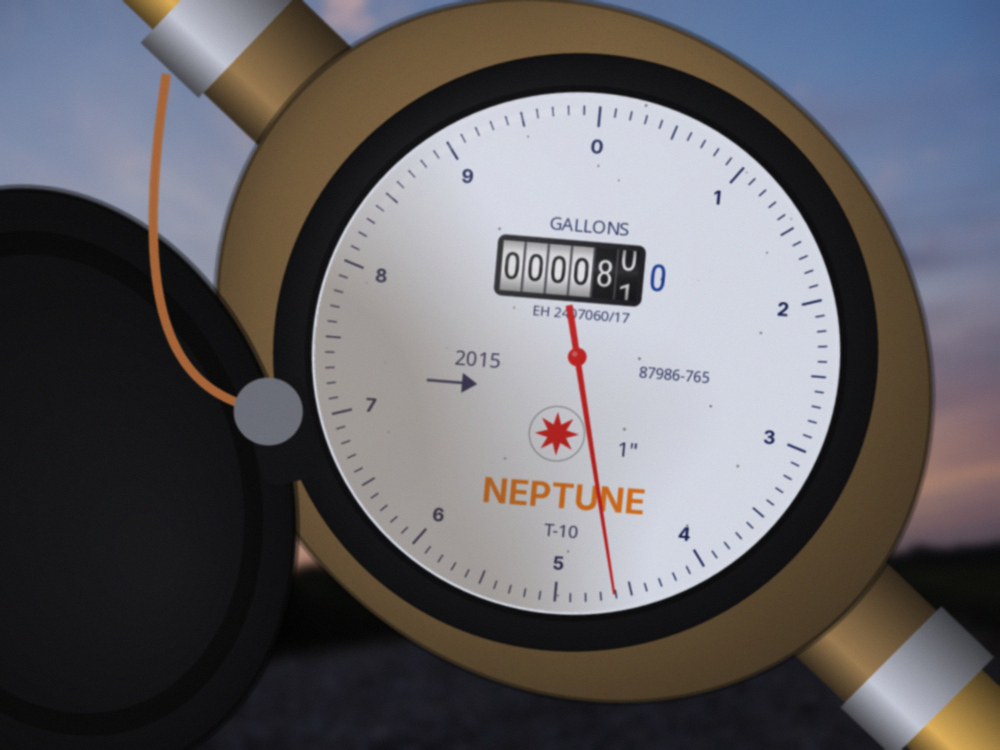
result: **804.6** gal
